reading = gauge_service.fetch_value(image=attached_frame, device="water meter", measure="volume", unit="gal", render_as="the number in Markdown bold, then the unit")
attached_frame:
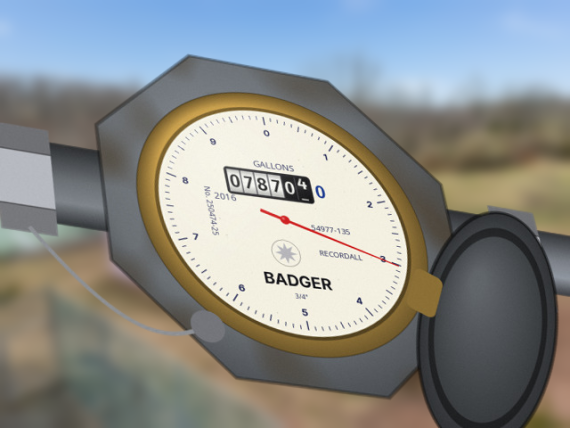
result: **787043.0** gal
